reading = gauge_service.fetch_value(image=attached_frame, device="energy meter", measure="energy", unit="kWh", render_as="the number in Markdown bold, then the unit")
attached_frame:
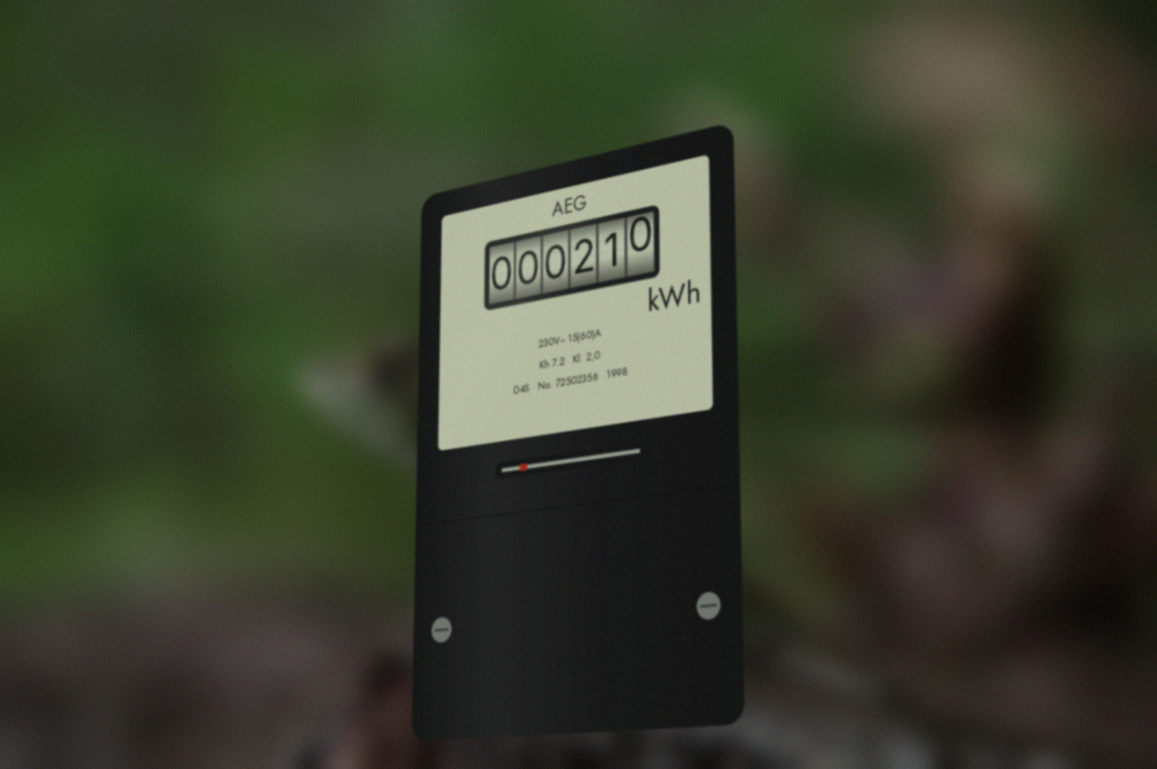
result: **210** kWh
